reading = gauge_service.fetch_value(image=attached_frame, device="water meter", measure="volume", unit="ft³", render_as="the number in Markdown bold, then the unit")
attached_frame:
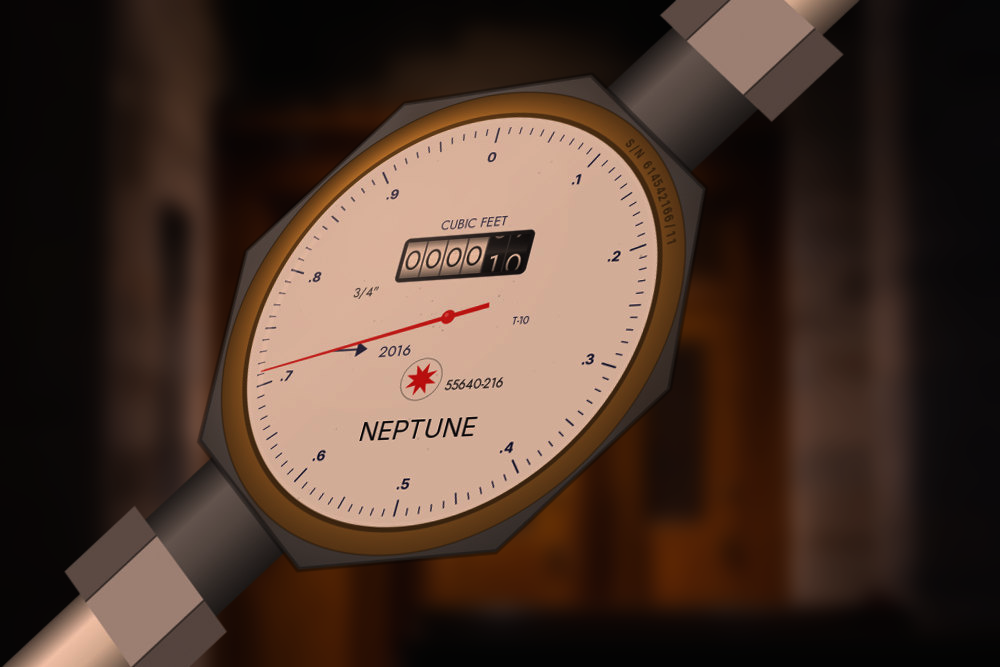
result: **9.71** ft³
